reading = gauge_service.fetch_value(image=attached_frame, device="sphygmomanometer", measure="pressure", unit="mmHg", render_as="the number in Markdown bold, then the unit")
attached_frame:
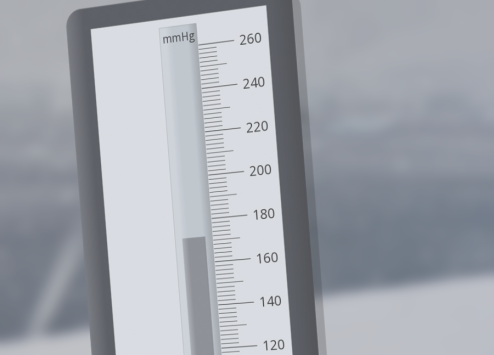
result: **172** mmHg
